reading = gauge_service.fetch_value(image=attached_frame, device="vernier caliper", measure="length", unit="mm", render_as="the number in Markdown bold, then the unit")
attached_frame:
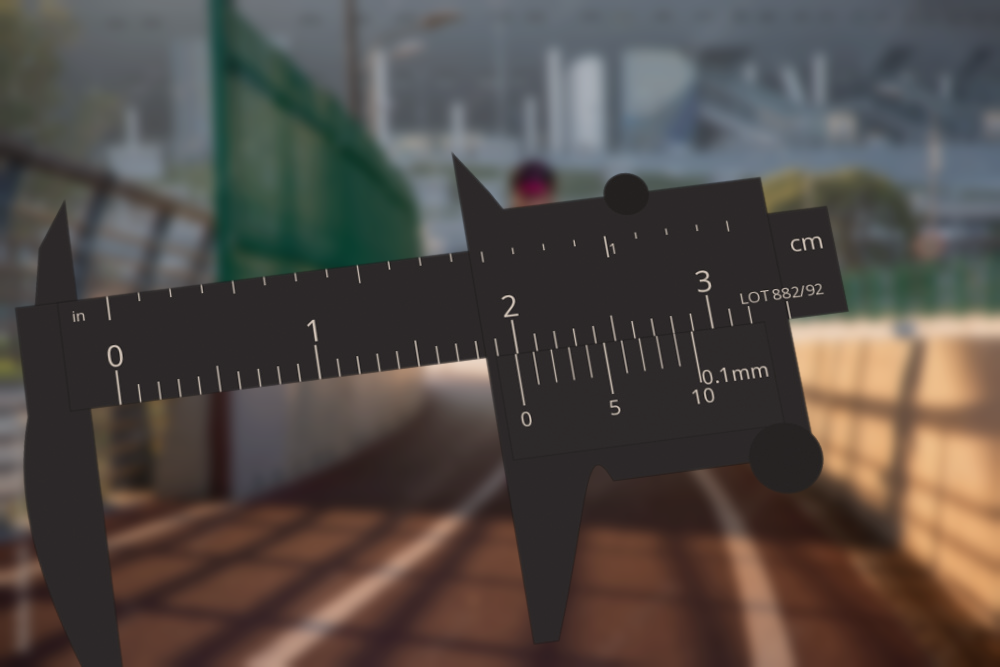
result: **19.9** mm
